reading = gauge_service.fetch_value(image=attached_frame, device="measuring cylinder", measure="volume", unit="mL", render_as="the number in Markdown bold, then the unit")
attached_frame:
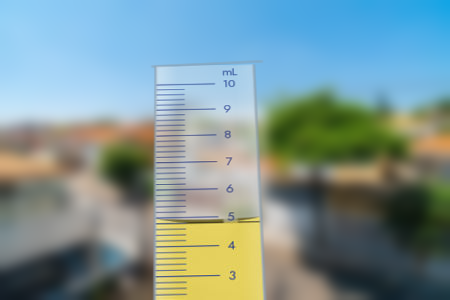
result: **4.8** mL
